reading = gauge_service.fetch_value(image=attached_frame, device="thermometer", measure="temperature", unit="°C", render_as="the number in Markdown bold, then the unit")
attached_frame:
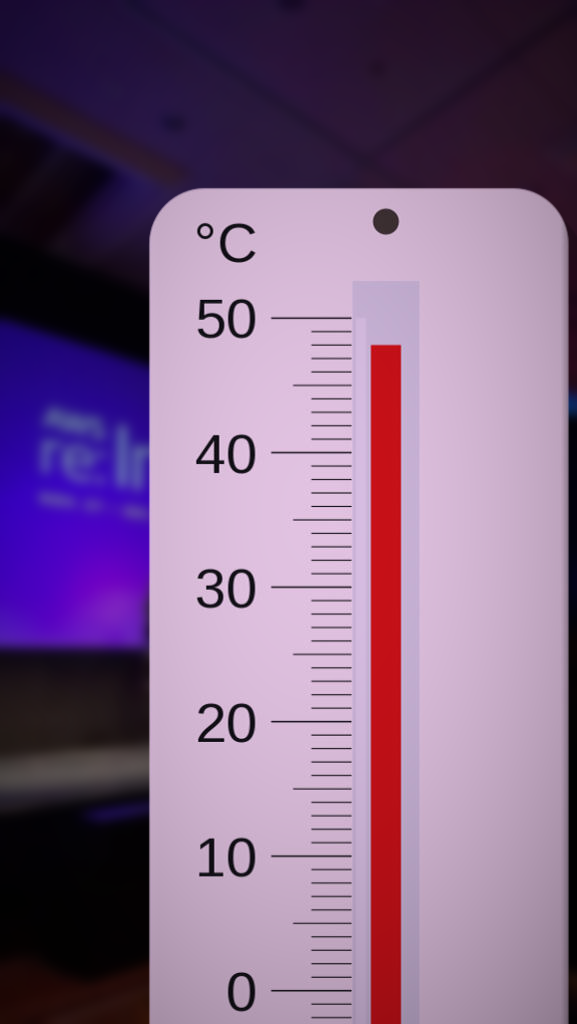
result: **48** °C
